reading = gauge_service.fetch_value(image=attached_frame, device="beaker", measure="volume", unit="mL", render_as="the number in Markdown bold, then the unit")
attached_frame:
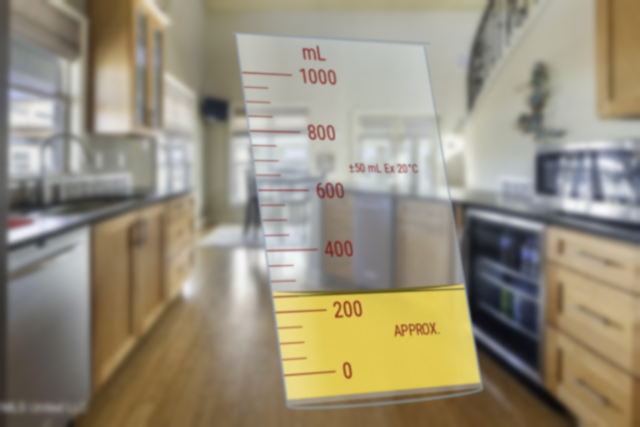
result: **250** mL
